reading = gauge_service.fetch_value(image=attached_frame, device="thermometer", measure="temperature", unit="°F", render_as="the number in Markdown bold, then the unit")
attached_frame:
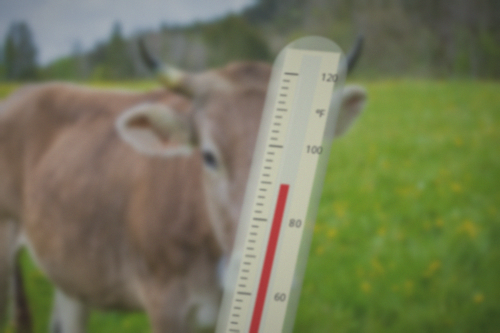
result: **90** °F
